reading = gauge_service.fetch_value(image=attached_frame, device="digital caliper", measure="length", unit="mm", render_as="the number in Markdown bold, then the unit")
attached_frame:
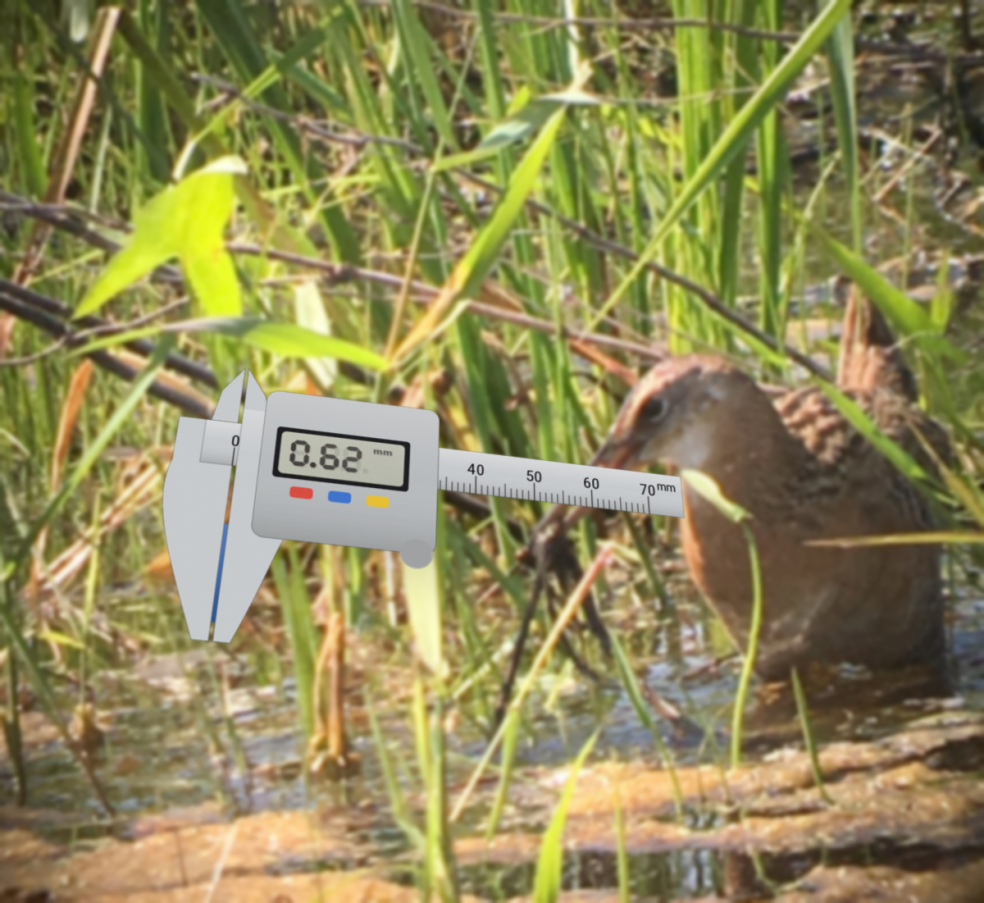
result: **0.62** mm
